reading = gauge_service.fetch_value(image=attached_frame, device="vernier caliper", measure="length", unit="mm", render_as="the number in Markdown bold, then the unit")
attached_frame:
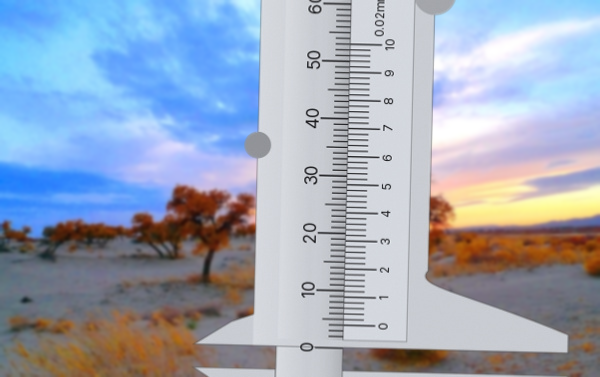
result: **4.0** mm
